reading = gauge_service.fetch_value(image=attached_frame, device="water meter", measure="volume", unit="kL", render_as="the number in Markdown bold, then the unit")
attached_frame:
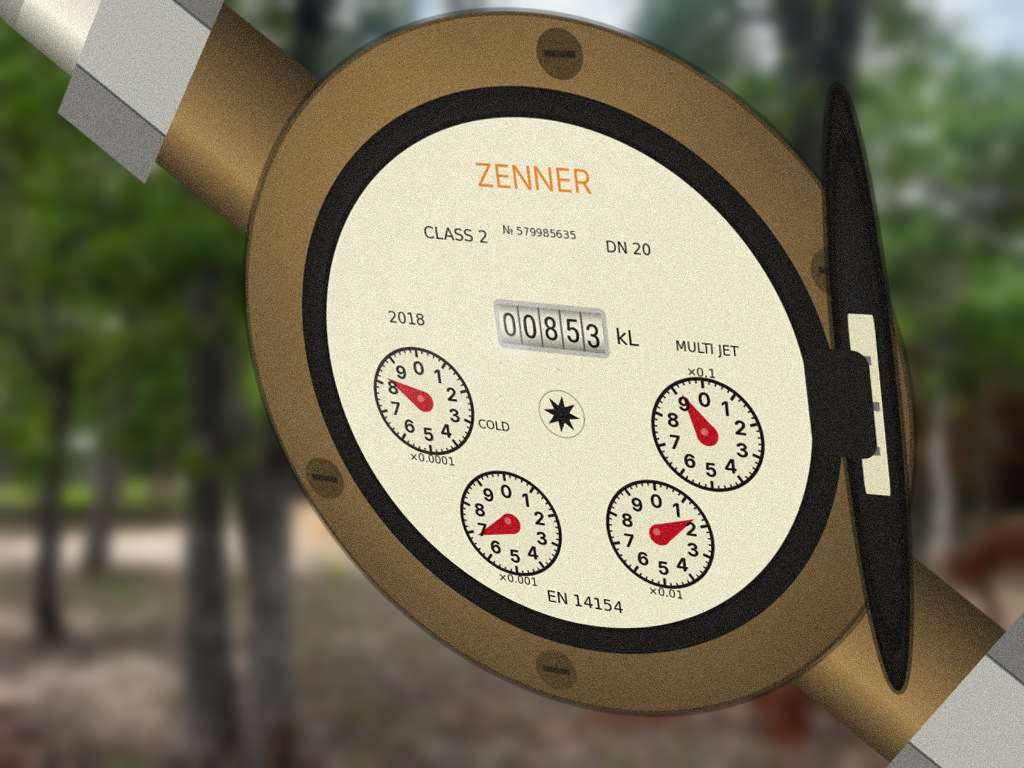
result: **852.9168** kL
